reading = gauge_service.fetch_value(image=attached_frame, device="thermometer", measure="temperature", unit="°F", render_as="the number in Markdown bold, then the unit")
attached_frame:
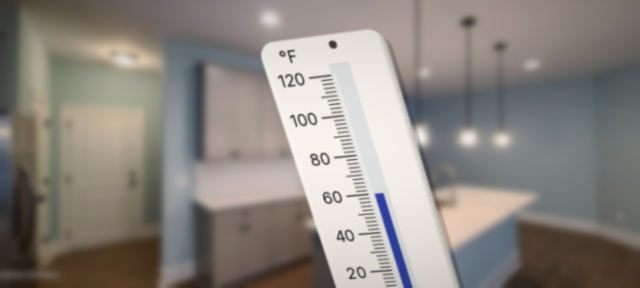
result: **60** °F
